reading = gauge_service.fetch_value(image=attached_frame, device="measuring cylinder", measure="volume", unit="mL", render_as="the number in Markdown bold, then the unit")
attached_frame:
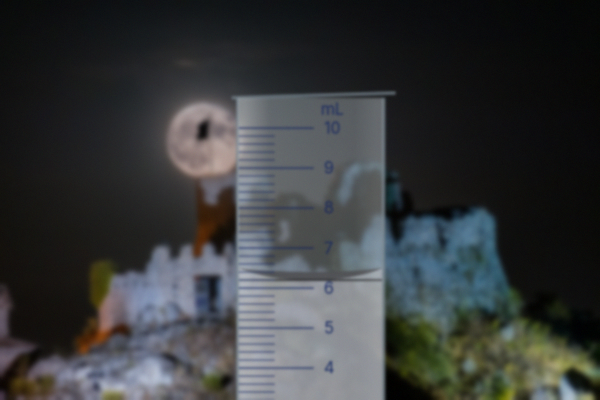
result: **6.2** mL
